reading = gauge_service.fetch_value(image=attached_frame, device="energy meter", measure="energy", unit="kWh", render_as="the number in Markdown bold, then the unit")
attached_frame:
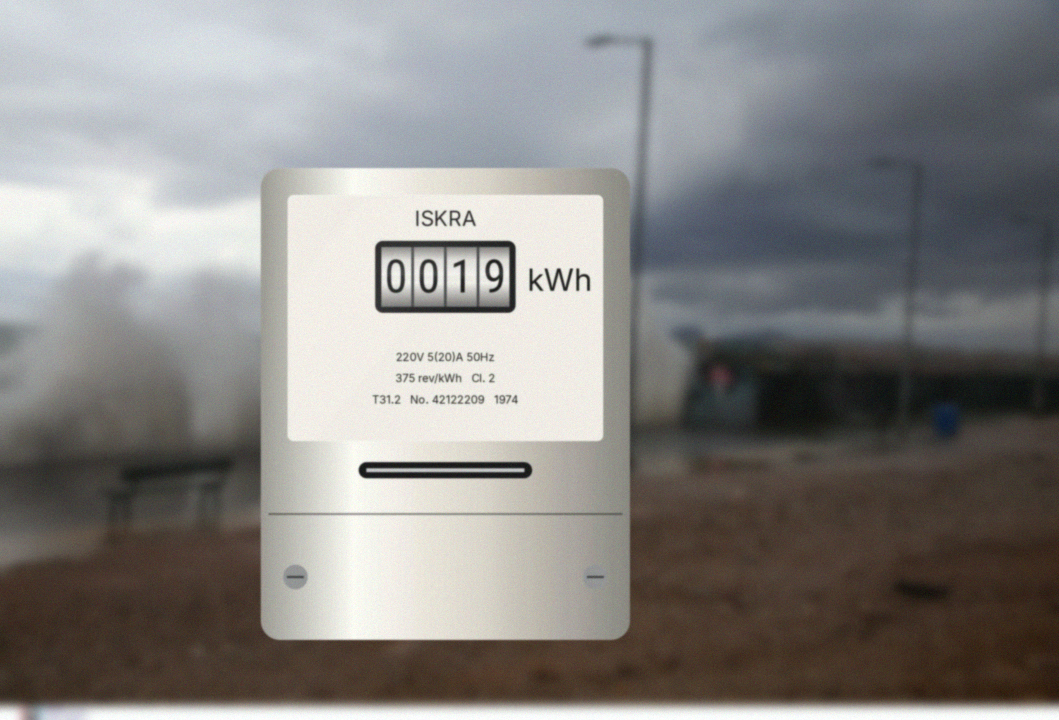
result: **19** kWh
